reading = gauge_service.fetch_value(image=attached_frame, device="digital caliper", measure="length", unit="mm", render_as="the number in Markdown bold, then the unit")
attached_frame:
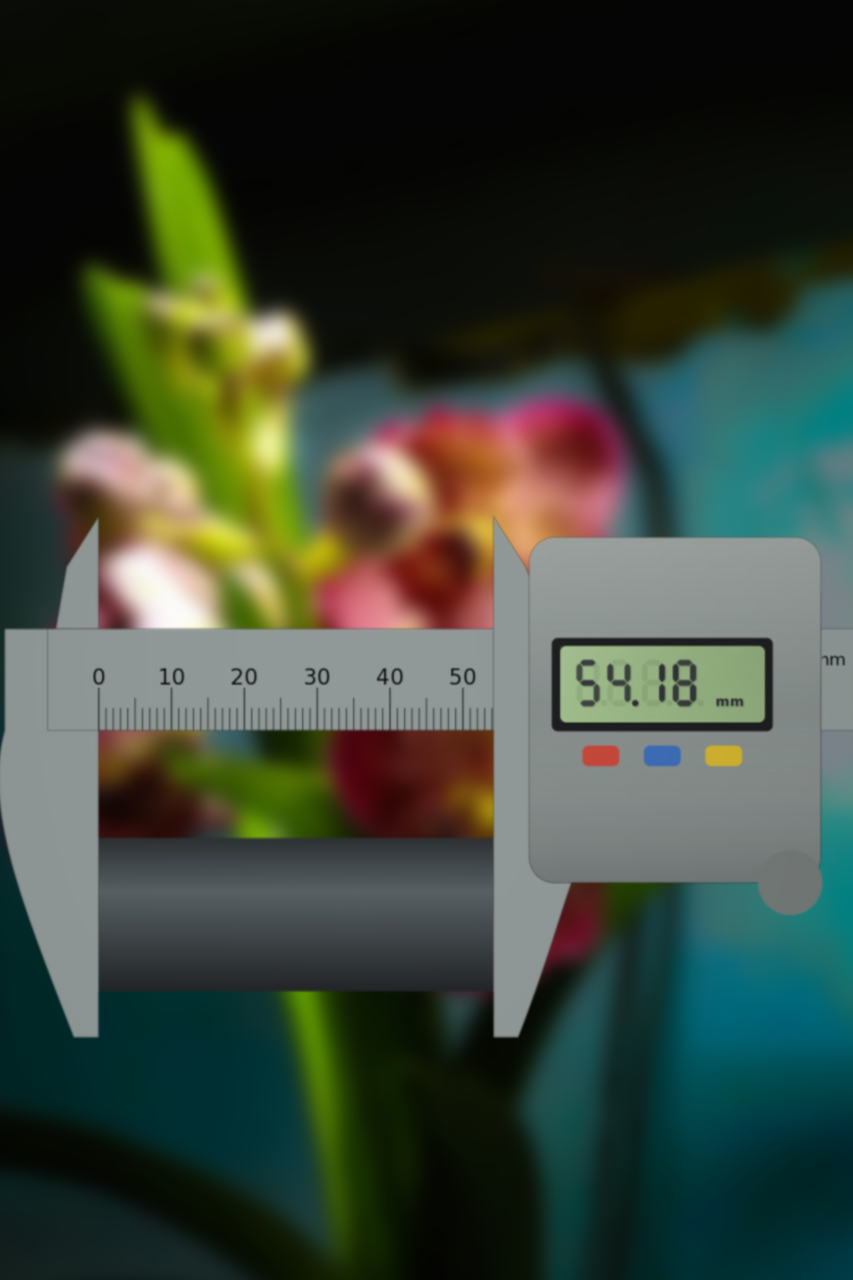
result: **54.18** mm
